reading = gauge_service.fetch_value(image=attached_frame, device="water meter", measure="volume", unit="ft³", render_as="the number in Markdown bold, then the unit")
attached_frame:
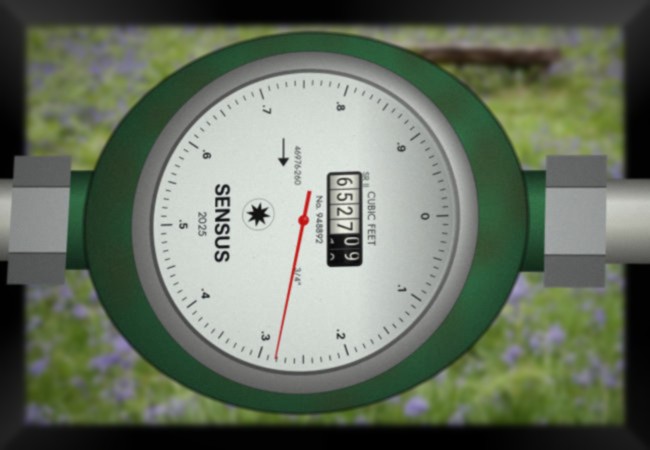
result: **652709.28** ft³
